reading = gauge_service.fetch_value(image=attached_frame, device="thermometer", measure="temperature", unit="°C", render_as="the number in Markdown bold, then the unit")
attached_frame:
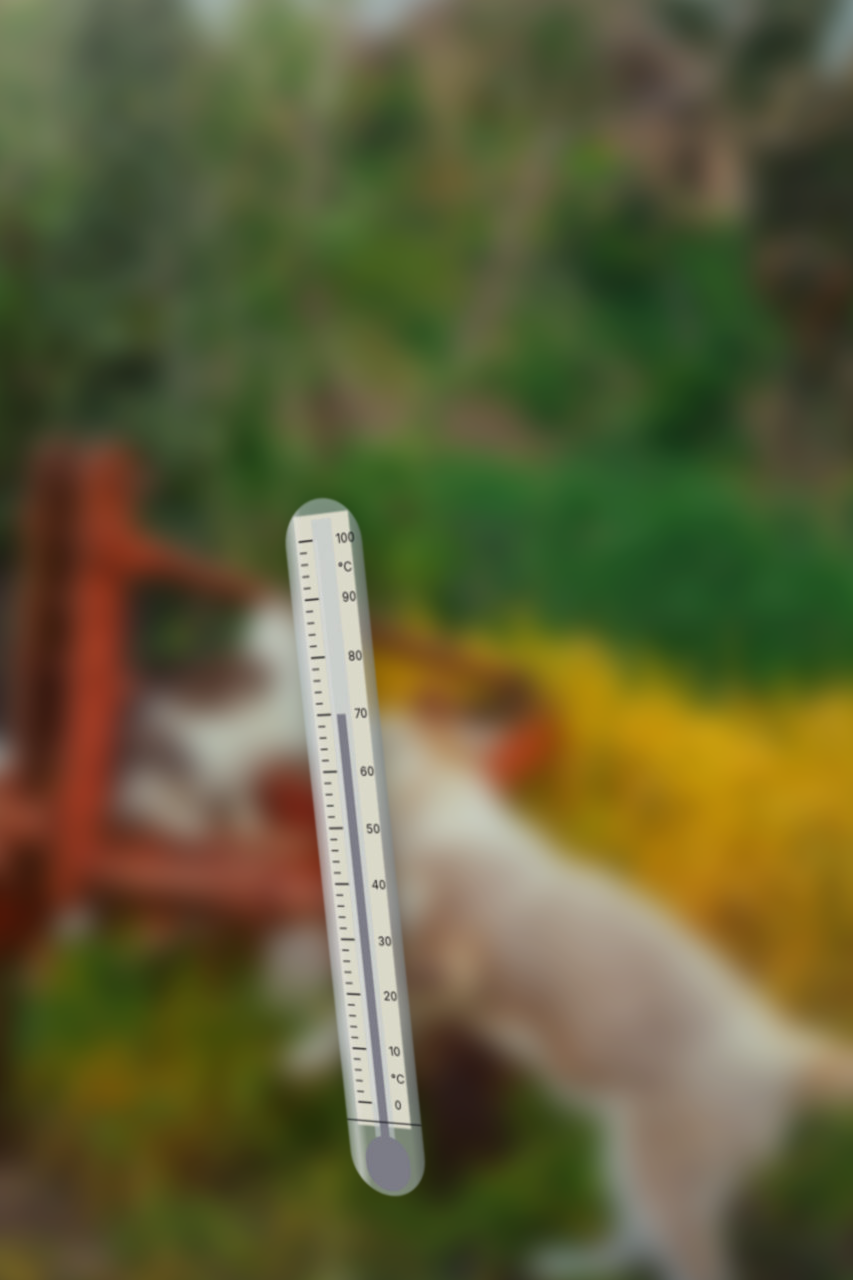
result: **70** °C
